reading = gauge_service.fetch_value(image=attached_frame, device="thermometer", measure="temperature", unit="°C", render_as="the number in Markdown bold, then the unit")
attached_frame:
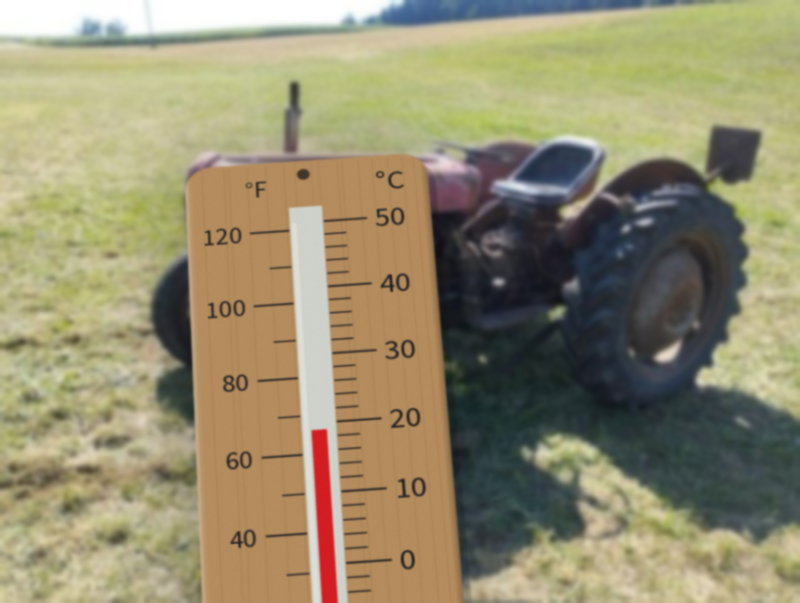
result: **19** °C
